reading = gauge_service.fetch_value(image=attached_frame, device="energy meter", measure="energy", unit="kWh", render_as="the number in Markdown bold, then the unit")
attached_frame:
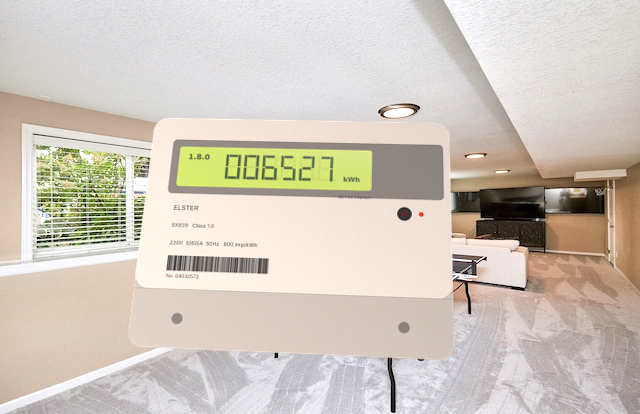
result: **6527** kWh
